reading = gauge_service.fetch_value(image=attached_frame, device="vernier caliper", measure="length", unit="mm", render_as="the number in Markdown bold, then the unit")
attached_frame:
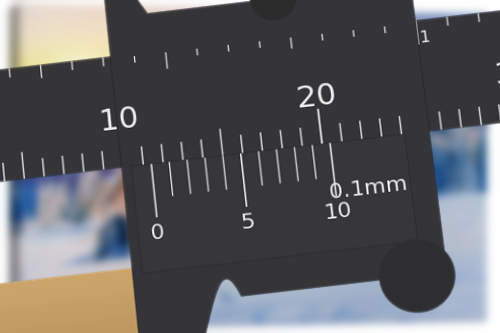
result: **11.4** mm
